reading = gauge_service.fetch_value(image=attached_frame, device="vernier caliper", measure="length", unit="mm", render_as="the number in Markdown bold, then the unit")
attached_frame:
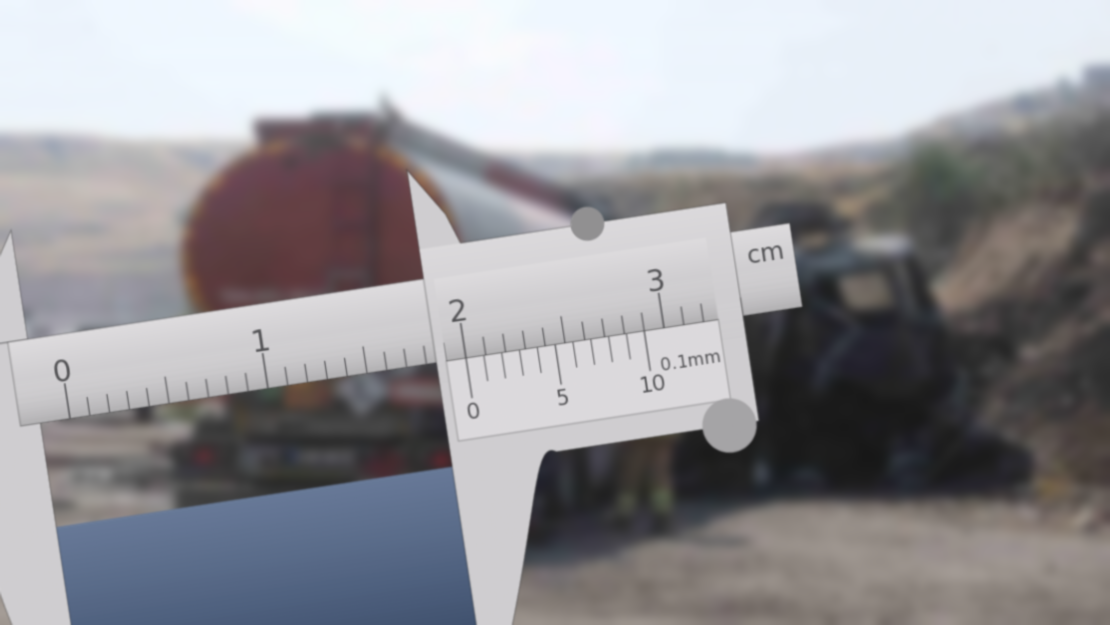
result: **20.0** mm
